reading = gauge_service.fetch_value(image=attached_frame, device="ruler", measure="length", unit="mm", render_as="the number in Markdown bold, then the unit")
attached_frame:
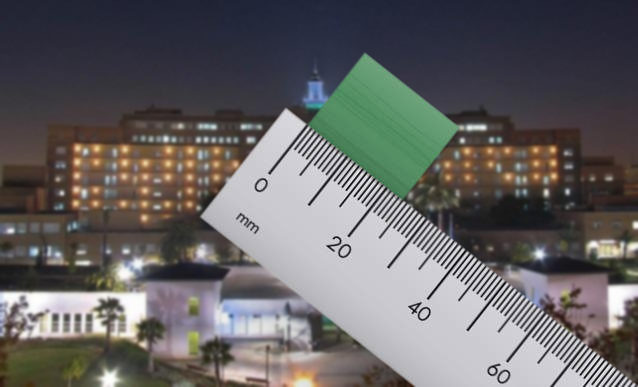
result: **24** mm
